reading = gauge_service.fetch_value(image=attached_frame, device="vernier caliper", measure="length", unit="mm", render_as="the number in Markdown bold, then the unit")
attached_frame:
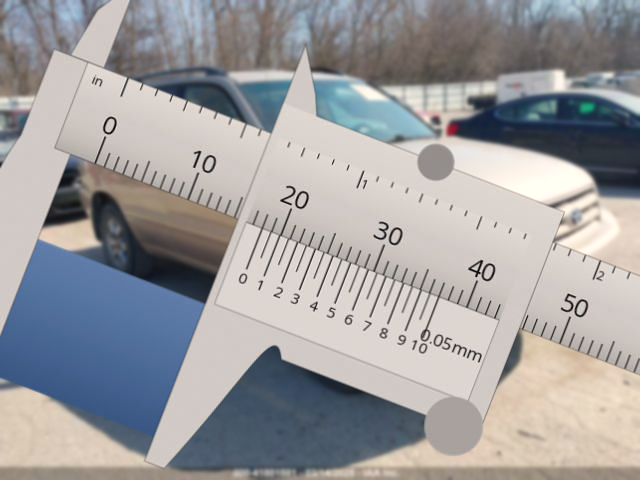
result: **18.0** mm
